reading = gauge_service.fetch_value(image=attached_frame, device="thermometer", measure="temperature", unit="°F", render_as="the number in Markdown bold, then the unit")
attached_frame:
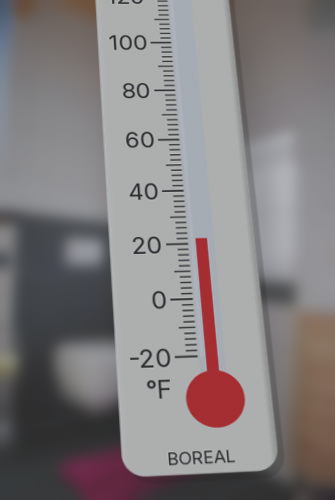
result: **22** °F
